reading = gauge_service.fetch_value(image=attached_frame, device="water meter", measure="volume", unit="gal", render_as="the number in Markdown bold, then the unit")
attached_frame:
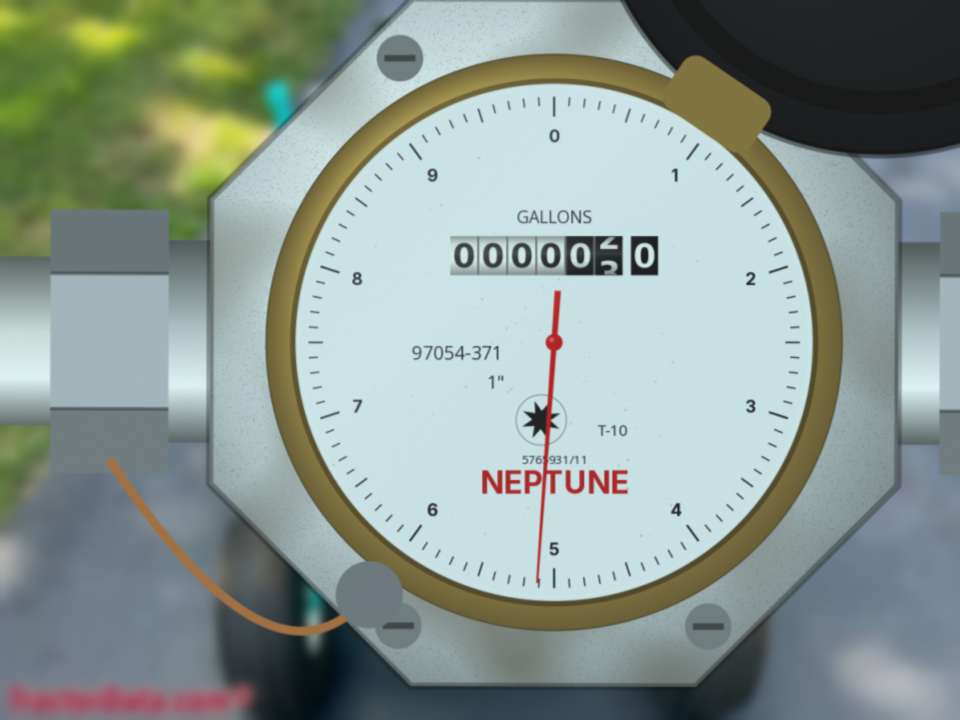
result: **25.1** gal
